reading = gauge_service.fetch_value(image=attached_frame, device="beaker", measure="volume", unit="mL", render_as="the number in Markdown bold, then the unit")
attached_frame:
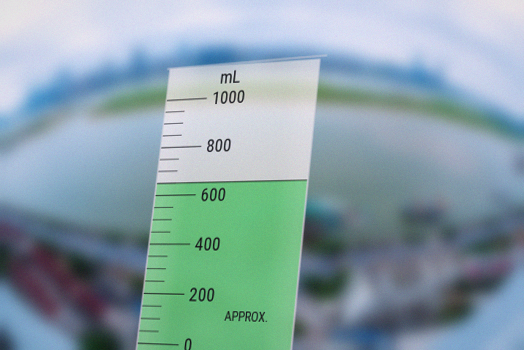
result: **650** mL
